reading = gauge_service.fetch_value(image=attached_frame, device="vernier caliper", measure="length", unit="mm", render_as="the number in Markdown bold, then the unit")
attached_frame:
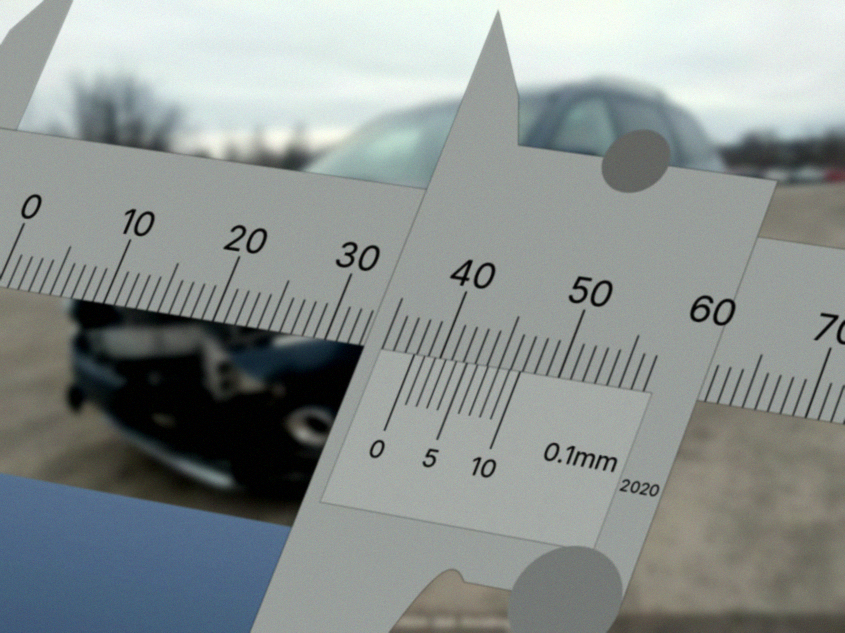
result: **37.8** mm
